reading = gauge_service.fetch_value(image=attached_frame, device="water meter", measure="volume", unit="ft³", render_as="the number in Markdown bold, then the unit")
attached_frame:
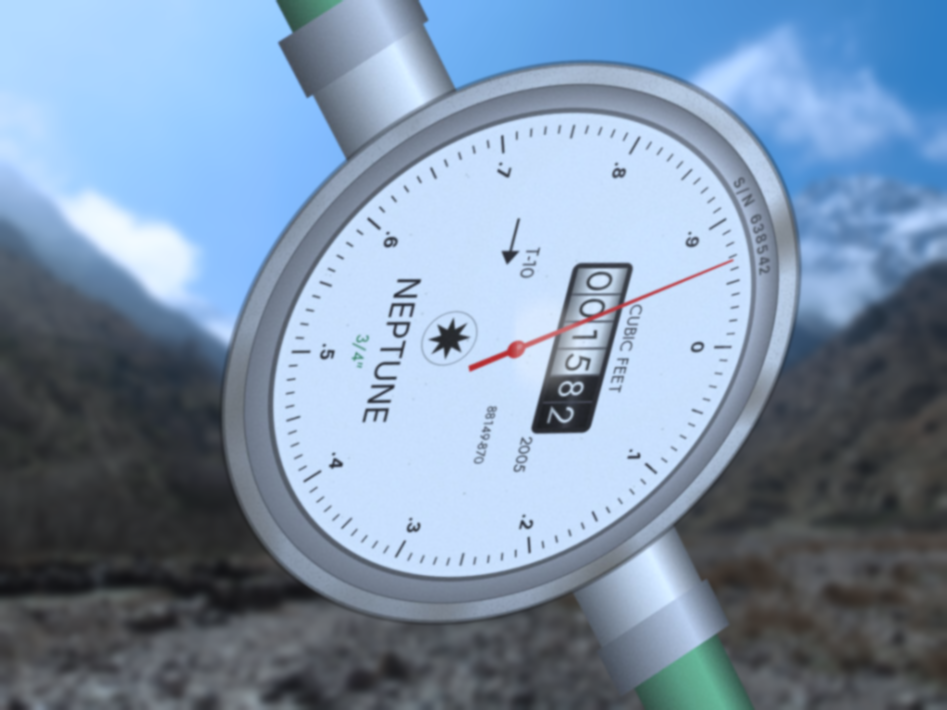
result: **1581.93** ft³
